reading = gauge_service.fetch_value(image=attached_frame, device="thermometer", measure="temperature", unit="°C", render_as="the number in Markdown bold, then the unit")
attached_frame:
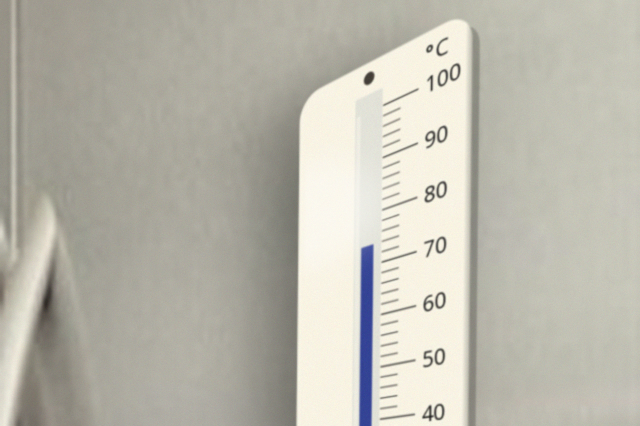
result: **74** °C
